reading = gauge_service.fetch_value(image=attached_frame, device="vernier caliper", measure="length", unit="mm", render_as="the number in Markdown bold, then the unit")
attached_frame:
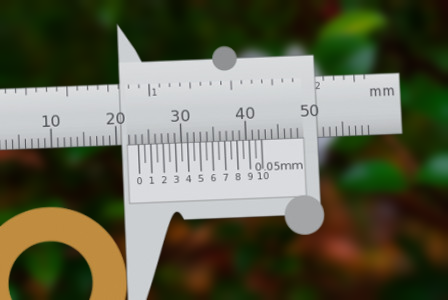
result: **23.4** mm
